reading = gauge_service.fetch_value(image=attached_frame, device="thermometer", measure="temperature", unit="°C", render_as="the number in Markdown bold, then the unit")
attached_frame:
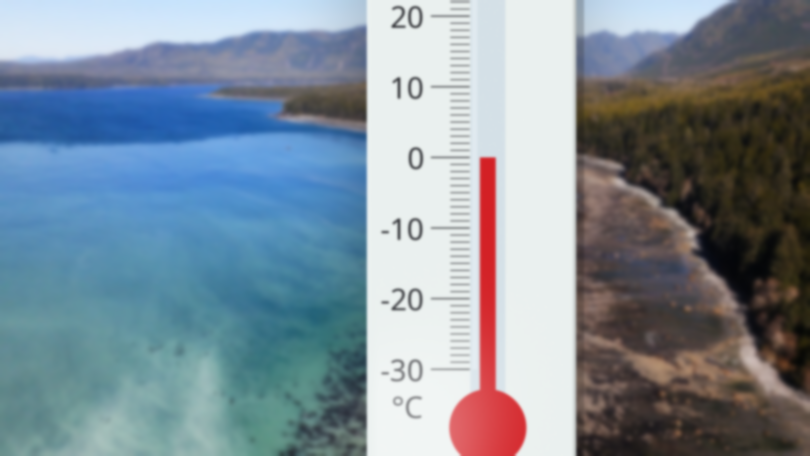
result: **0** °C
